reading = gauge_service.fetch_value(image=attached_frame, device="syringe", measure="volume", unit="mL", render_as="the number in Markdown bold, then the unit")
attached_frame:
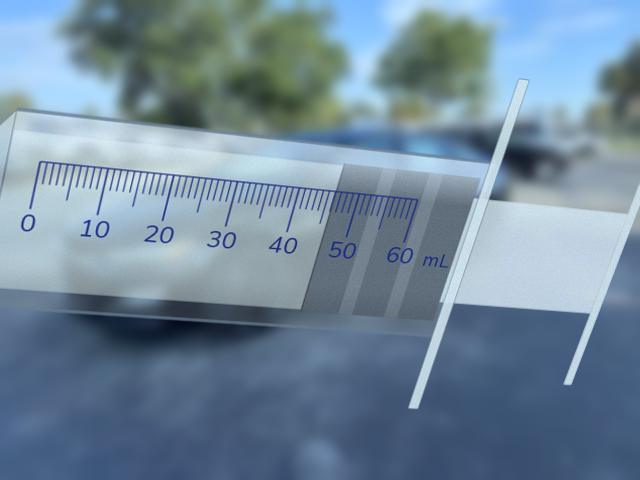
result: **46** mL
